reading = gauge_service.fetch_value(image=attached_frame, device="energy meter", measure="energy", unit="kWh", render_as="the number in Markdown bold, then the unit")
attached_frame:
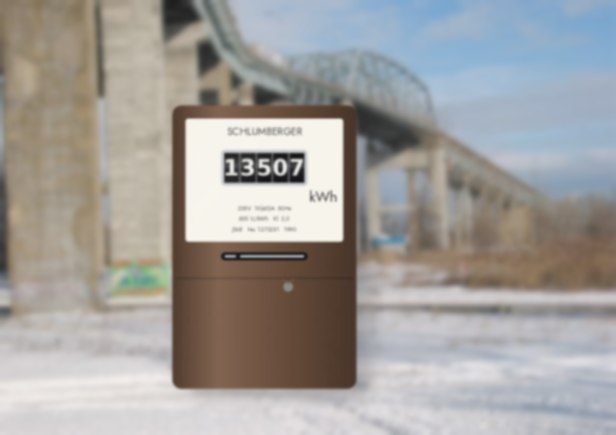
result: **13507** kWh
